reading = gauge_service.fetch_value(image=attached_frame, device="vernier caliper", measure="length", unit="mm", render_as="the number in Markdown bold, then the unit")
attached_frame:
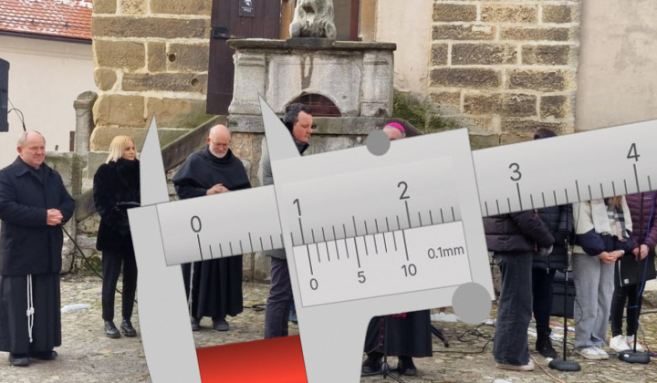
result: **10.3** mm
